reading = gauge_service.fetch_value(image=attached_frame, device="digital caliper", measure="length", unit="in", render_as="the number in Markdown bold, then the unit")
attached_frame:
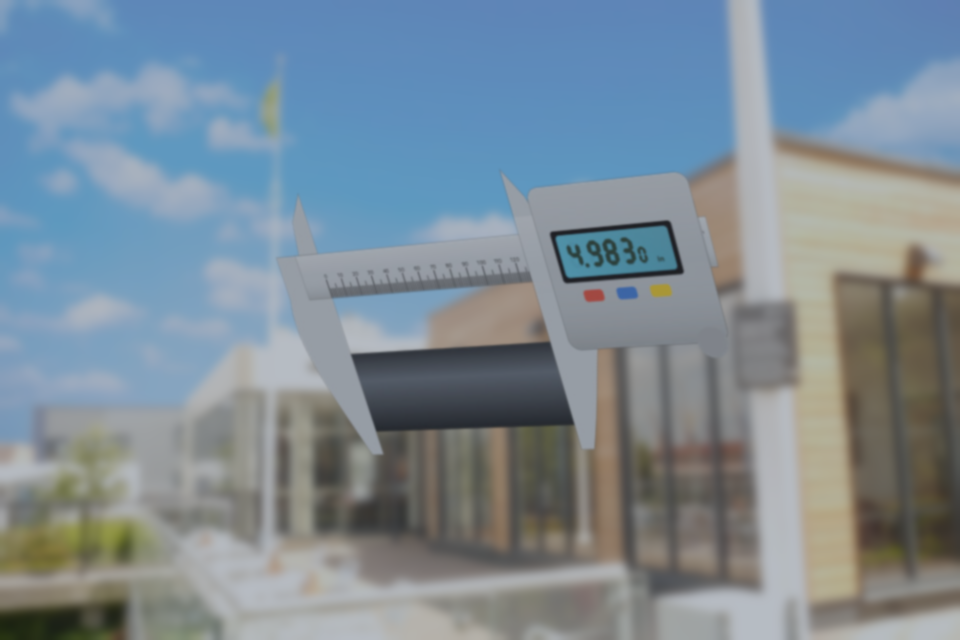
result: **4.9830** in
